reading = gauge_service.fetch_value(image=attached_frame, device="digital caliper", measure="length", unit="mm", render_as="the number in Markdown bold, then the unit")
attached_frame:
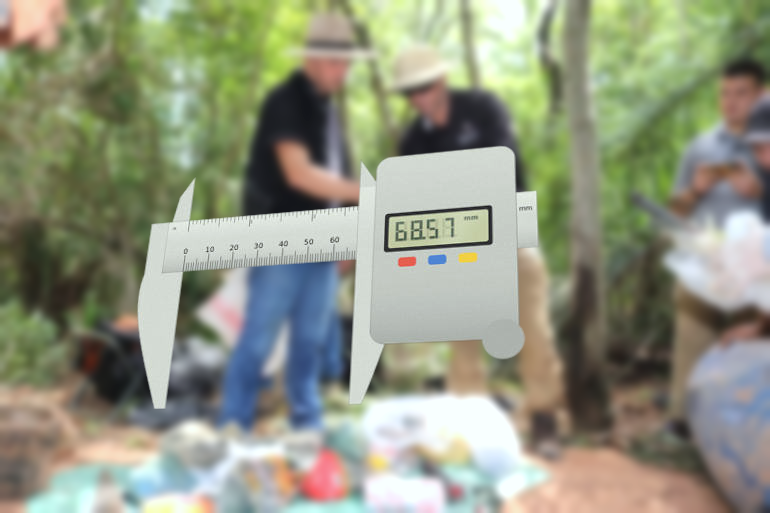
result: **68.57** mm
